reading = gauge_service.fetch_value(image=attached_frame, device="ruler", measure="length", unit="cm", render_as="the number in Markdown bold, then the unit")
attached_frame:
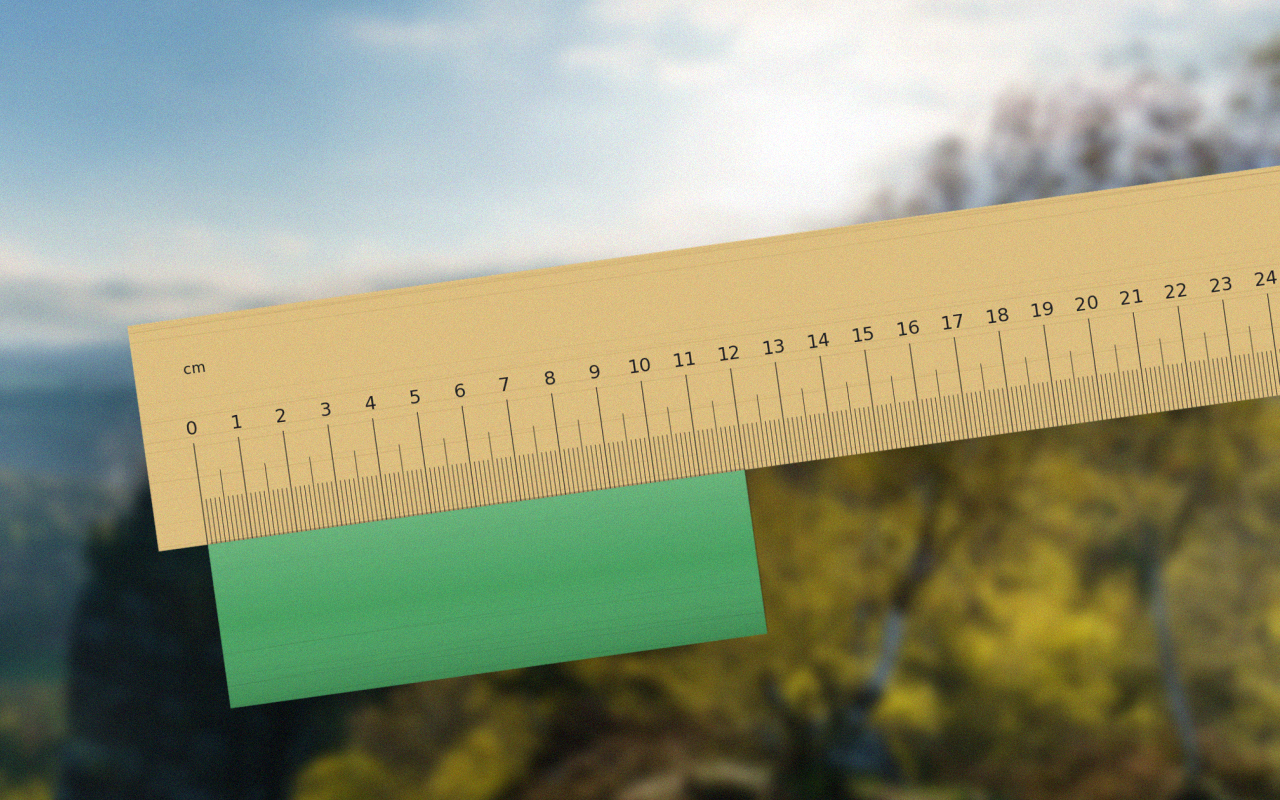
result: **12** cm
